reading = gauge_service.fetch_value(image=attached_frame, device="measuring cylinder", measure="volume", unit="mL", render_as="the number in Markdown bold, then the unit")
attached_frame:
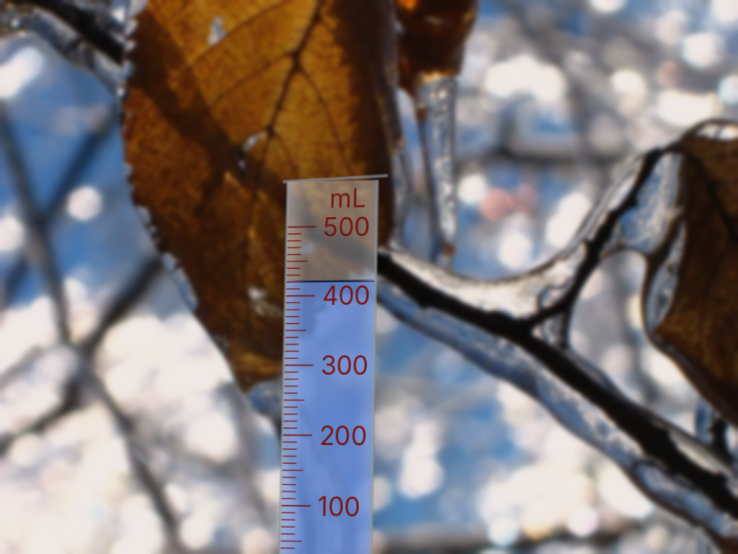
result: **420** mL
